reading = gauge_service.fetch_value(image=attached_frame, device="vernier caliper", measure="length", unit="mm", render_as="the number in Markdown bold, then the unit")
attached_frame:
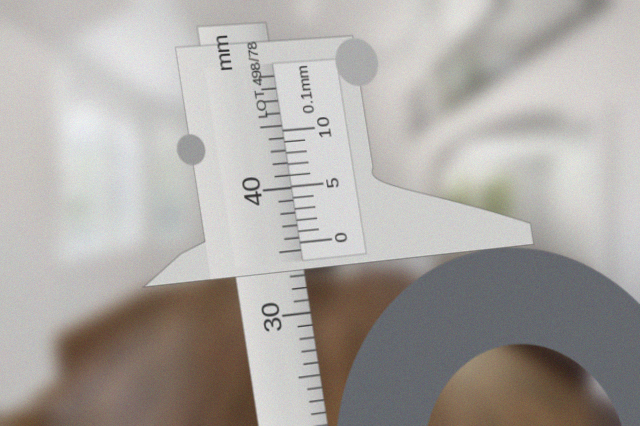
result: **35.6** mm
